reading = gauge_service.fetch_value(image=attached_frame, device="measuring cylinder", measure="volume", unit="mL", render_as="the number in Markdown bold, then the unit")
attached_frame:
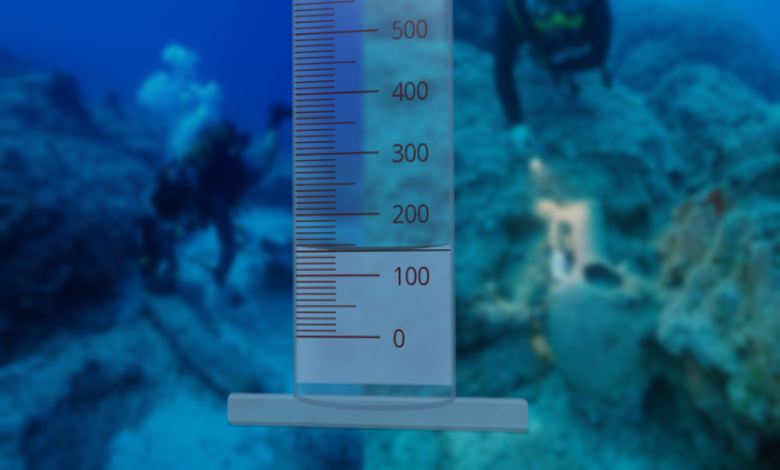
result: **140** mL
